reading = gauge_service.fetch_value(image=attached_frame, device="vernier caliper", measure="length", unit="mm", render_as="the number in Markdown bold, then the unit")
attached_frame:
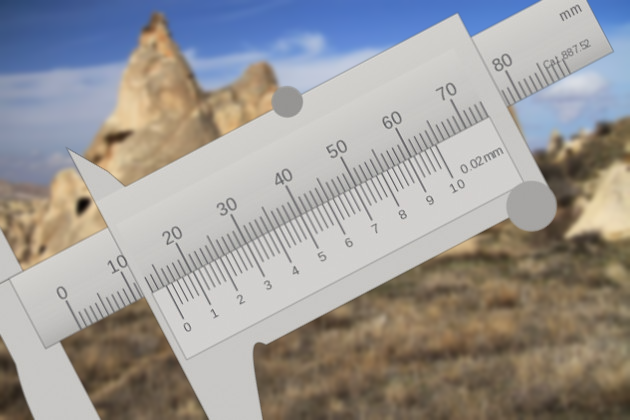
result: **15.4** mm
